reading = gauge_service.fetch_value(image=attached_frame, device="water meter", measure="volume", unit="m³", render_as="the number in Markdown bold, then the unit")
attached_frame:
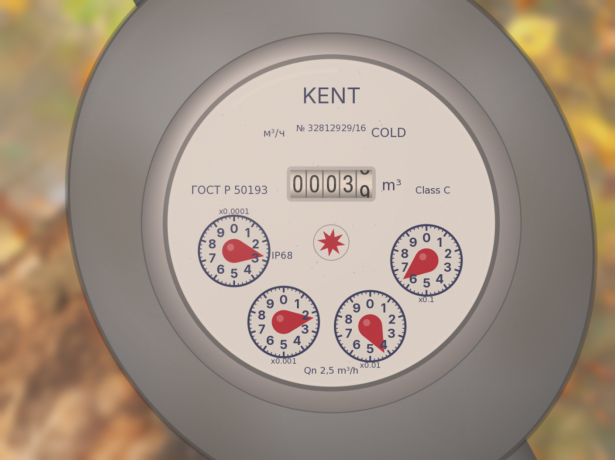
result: **38.6422** m³
